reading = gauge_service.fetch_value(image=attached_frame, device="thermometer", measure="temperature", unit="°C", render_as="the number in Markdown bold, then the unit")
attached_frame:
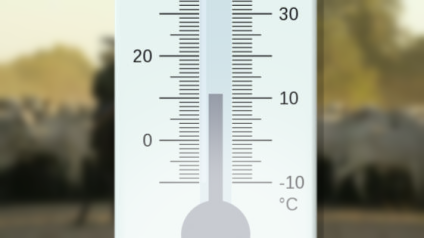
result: **11** °C
